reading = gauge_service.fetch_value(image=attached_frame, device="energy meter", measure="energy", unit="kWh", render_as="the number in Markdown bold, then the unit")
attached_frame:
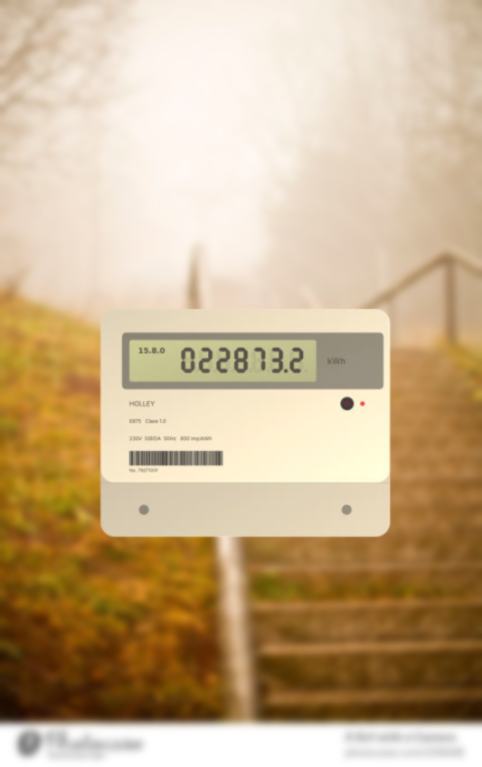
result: **22873.2** kWh
